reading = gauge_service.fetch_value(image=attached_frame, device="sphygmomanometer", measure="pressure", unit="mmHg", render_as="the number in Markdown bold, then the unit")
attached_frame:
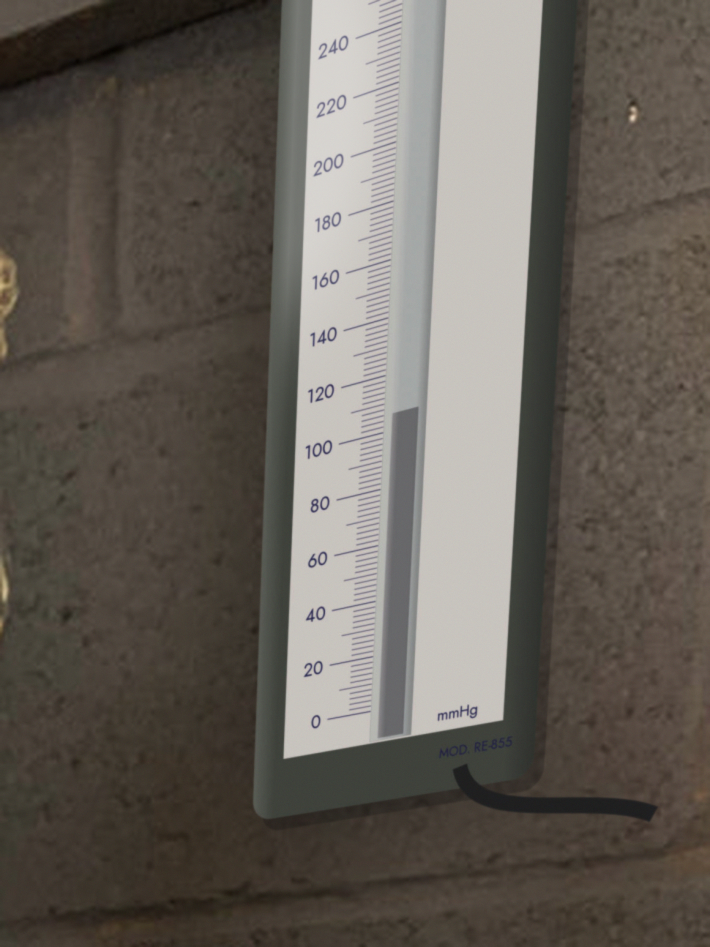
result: **106** mmHg
